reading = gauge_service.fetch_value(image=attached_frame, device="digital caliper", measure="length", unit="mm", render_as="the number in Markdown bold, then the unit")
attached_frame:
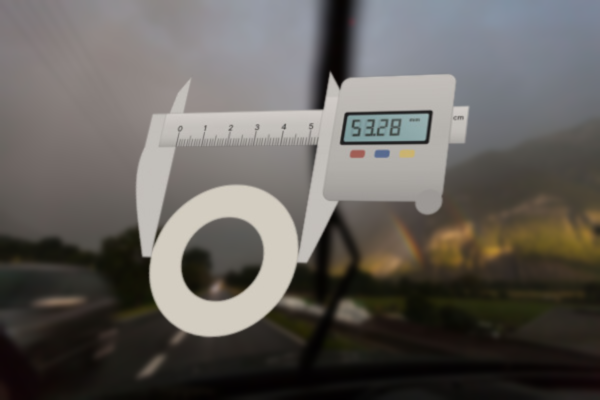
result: **53.28** mm
